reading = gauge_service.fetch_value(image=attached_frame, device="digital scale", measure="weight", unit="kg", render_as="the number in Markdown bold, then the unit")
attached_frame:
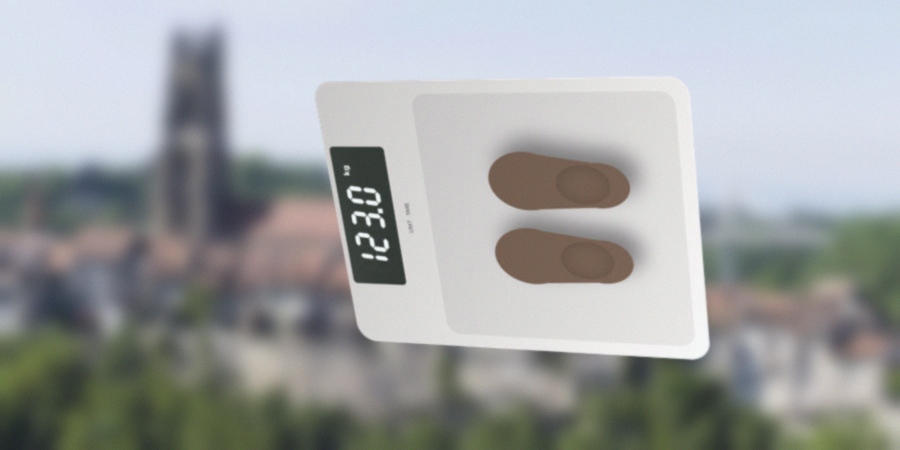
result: **123.0** kg
